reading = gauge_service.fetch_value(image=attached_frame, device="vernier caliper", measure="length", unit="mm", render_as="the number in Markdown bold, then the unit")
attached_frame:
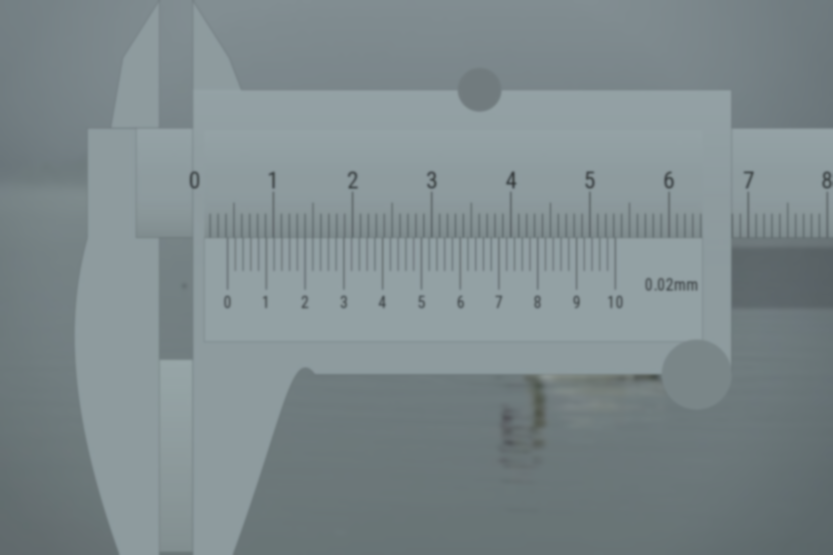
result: **4.2** mm
